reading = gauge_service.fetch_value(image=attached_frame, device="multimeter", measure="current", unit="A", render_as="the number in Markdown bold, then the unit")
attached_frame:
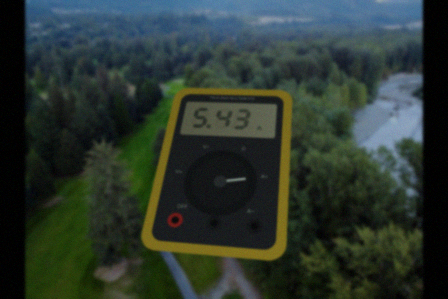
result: **5.43** A
